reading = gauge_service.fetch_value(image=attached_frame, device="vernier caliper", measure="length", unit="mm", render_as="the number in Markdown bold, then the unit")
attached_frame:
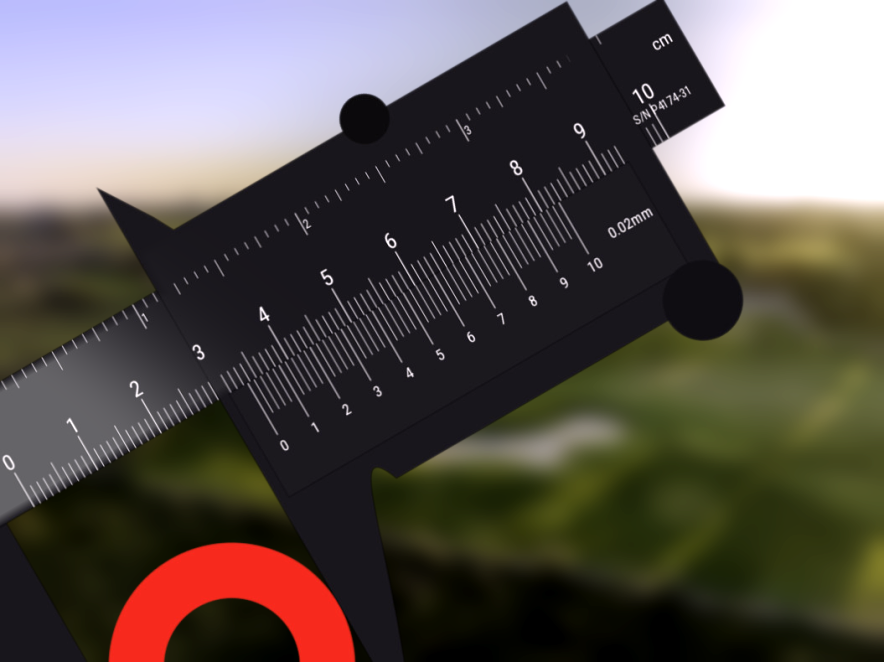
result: **33.6** mm
